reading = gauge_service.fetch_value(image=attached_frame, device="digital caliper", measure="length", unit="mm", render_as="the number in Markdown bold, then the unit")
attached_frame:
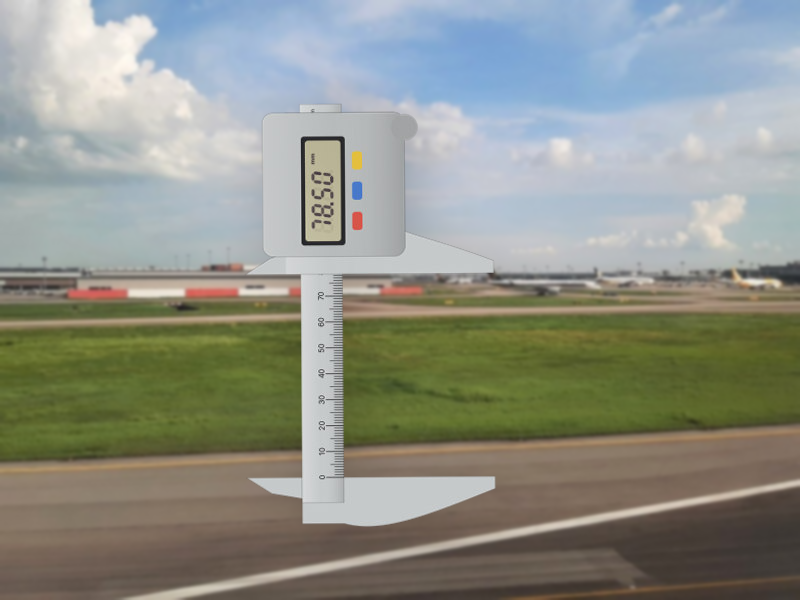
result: **78.50** mm
